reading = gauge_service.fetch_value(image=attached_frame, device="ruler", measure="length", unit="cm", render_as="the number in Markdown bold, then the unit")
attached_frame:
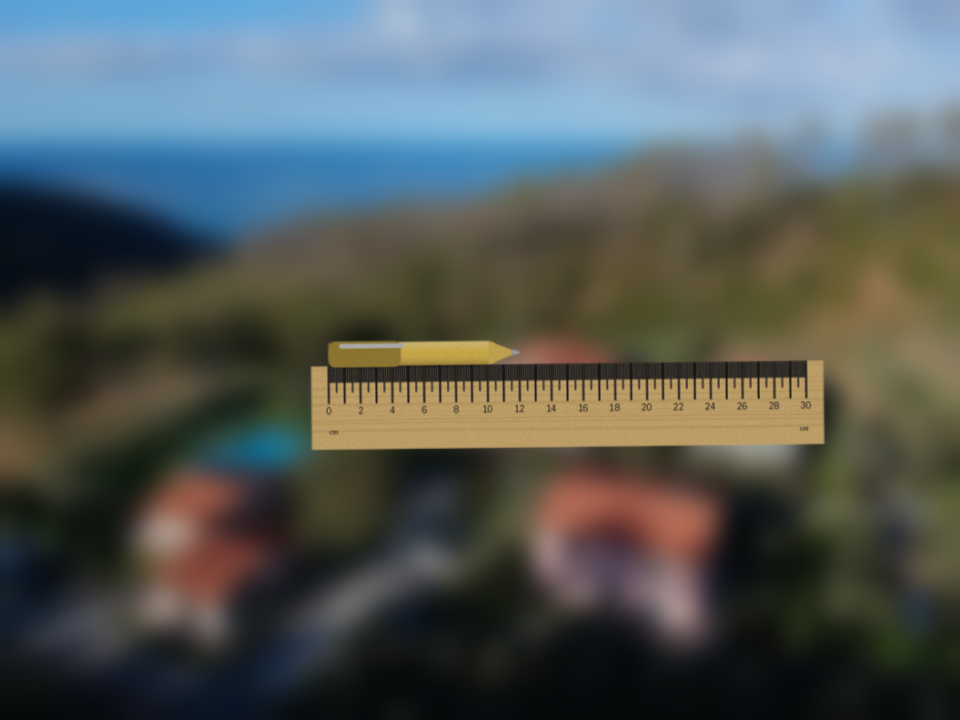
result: **12** cm
